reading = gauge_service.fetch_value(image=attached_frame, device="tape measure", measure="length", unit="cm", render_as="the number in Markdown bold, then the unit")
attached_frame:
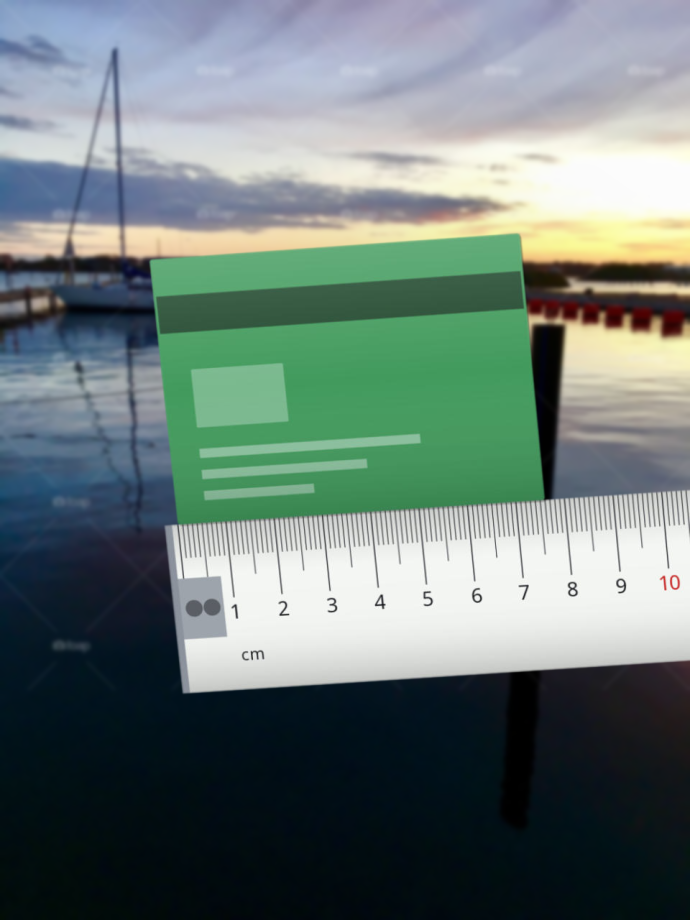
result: **7.6** cm
